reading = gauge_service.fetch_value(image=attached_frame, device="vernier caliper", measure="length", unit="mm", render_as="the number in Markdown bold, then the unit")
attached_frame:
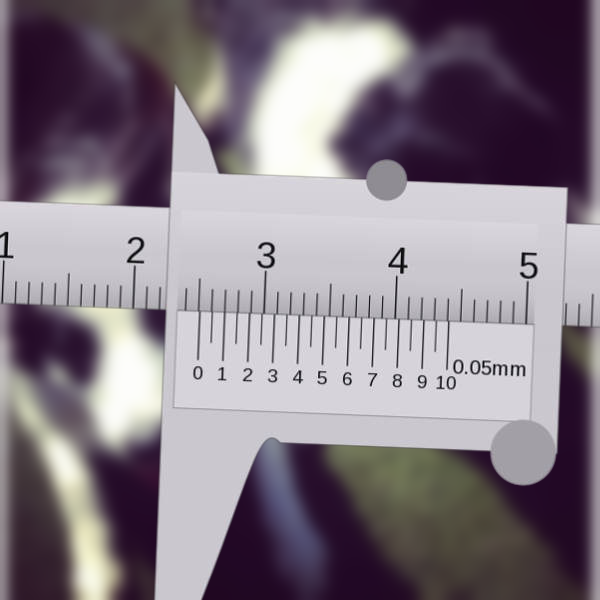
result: **25.1** mm
